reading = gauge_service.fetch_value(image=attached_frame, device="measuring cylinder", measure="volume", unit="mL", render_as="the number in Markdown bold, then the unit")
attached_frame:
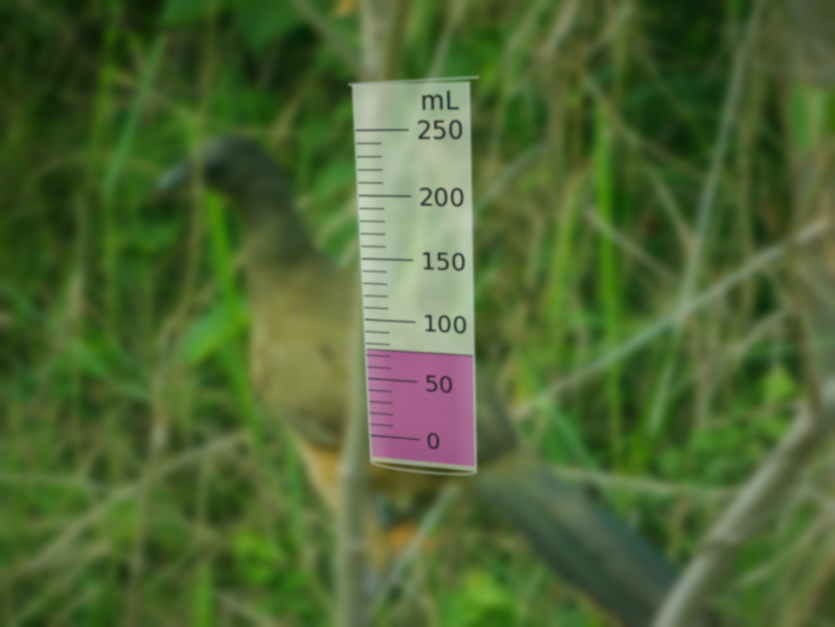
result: **75** mL
